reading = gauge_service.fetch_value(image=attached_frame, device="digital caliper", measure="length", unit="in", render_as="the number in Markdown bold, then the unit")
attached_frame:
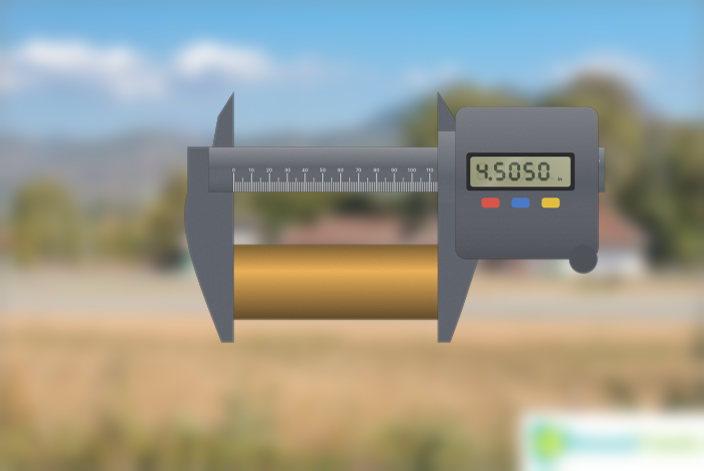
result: **4.5050** in
